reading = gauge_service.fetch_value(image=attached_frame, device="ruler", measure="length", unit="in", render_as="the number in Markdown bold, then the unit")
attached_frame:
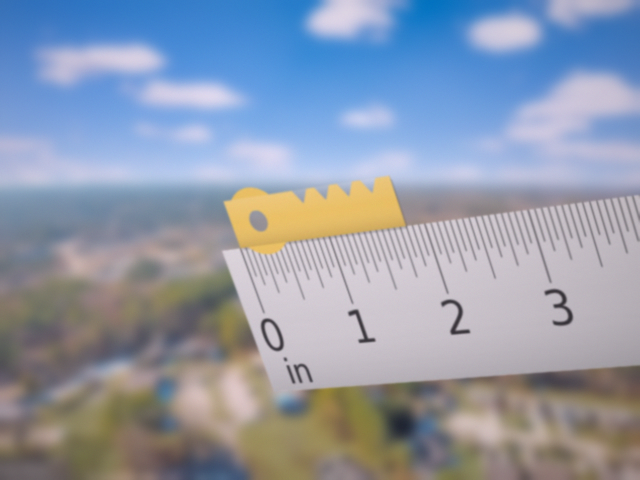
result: **1.8125** in
